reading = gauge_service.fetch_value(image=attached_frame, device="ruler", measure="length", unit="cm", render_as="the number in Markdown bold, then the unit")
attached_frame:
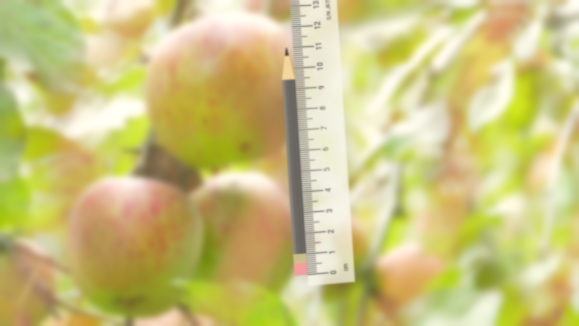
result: **11** cm
